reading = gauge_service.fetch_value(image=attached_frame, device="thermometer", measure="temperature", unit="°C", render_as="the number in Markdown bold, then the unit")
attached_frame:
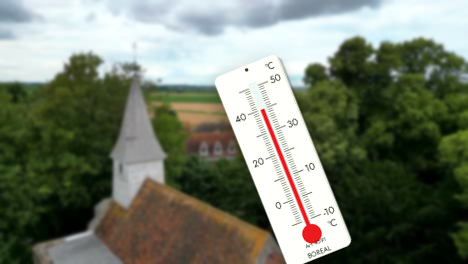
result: **40** °C
